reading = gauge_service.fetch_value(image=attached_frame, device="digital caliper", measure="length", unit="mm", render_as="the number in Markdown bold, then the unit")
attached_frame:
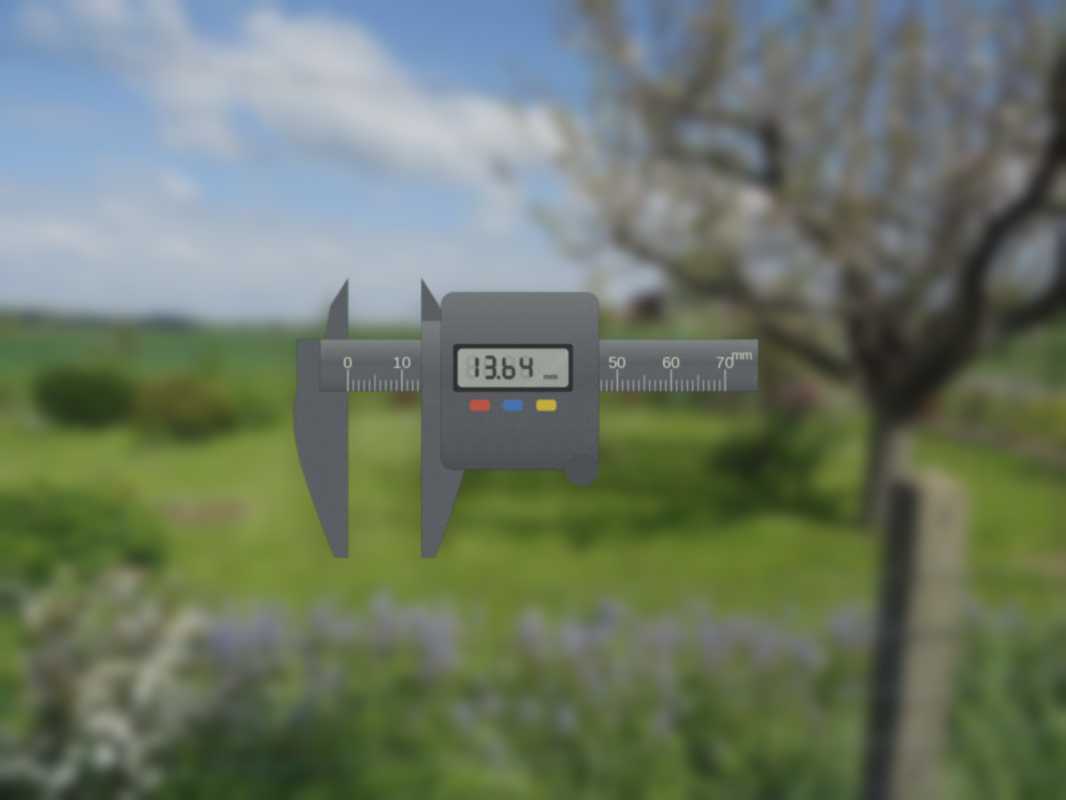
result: **13.64** mm
